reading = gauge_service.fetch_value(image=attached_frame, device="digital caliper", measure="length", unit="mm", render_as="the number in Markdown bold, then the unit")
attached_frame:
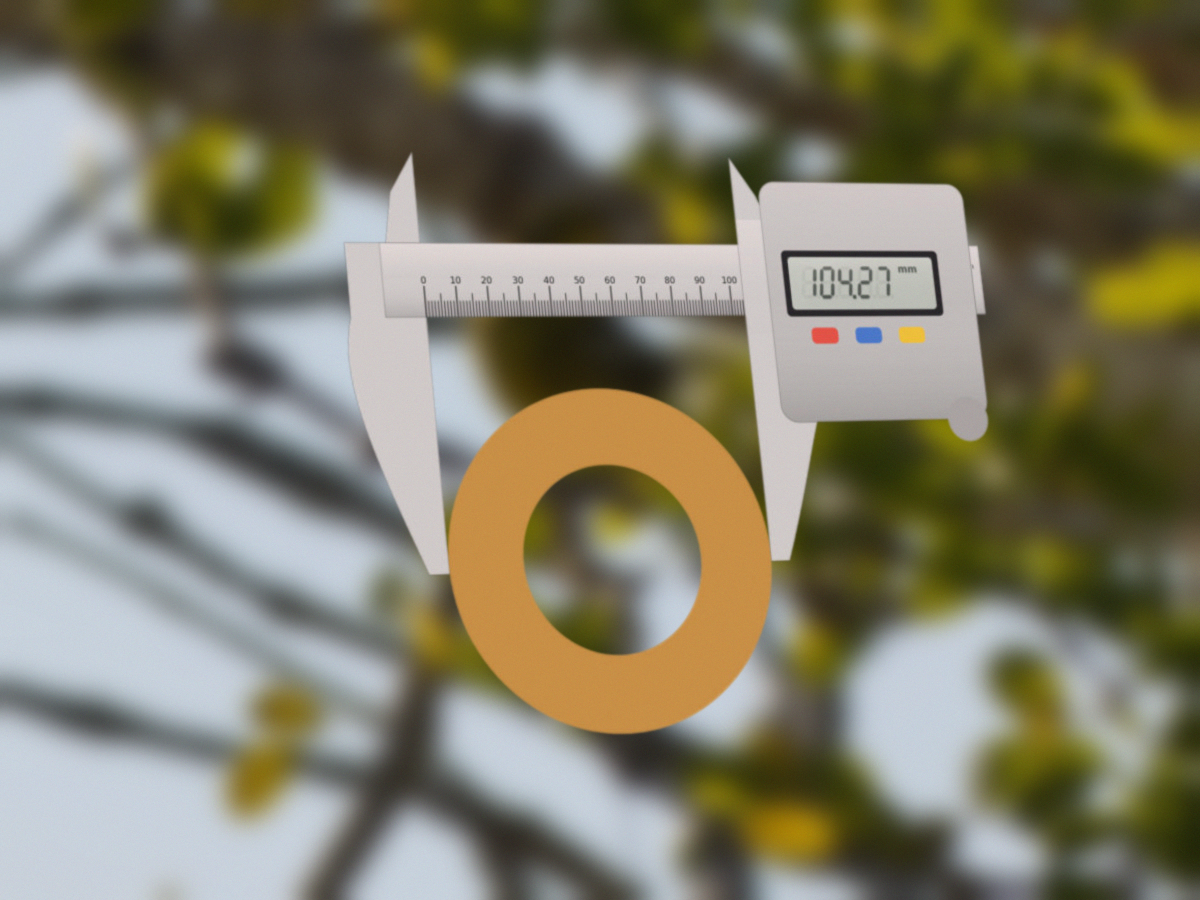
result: **104.27** mm
